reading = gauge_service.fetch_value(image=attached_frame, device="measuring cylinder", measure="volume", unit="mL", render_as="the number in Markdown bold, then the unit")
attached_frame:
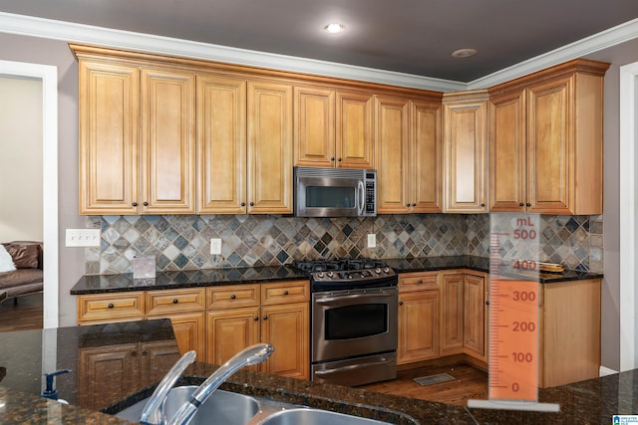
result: **350** mL
